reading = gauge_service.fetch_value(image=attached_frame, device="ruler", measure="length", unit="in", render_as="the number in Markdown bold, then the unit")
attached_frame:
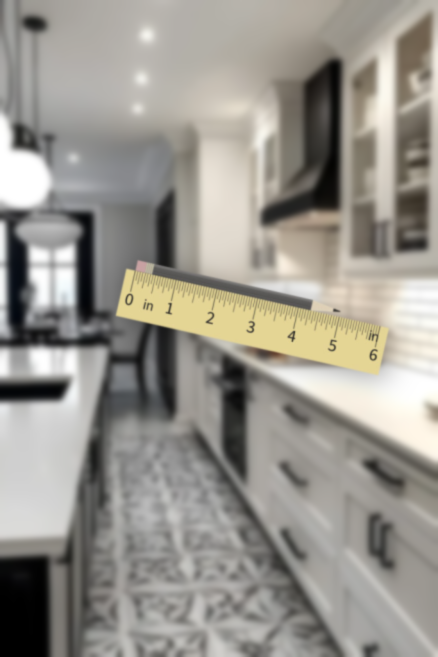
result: **5** in
